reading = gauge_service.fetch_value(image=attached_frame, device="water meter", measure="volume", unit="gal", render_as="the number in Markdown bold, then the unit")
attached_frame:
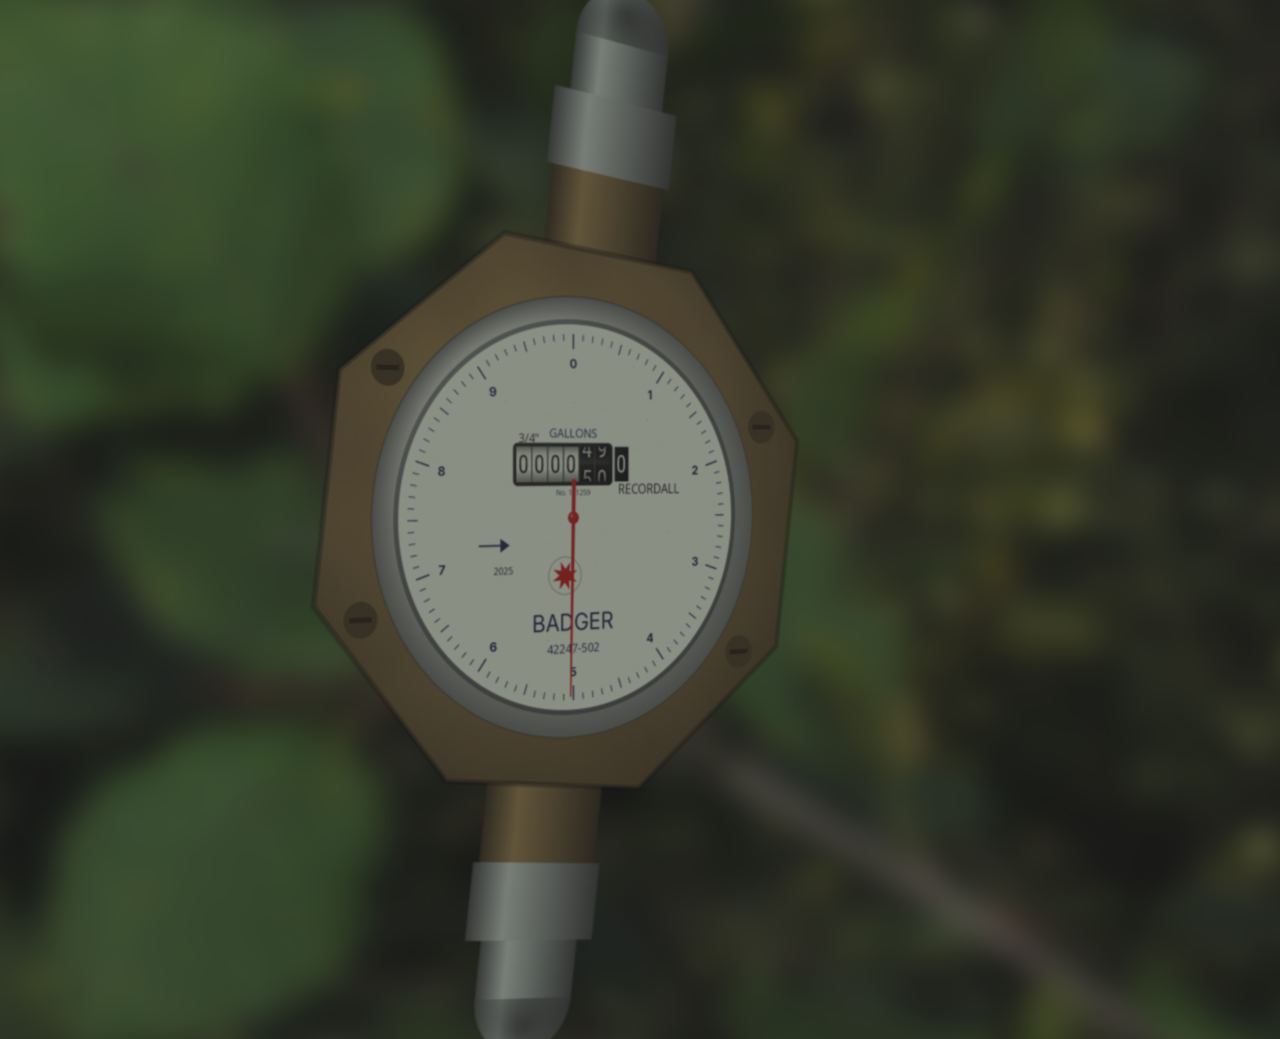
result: **495.0** gal
